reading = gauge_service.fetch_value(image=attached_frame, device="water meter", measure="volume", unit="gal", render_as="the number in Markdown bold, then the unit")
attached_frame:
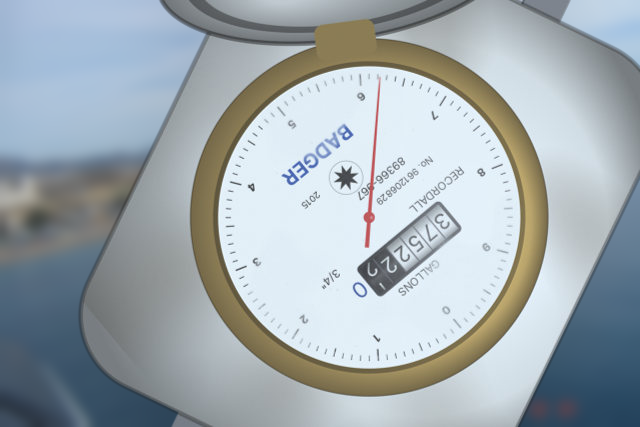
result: **3752216.2** gal
